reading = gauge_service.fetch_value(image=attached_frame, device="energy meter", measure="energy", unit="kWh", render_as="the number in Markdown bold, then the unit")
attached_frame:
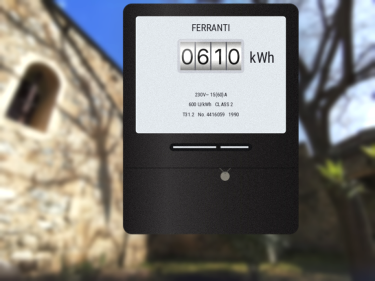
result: **610** kWh
